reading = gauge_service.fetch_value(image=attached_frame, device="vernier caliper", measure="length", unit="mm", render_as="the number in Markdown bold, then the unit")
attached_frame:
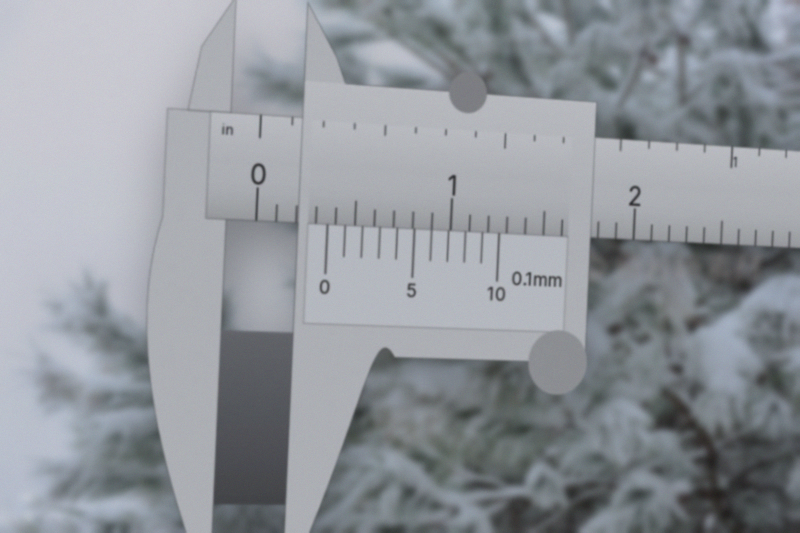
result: **3.6** mm
